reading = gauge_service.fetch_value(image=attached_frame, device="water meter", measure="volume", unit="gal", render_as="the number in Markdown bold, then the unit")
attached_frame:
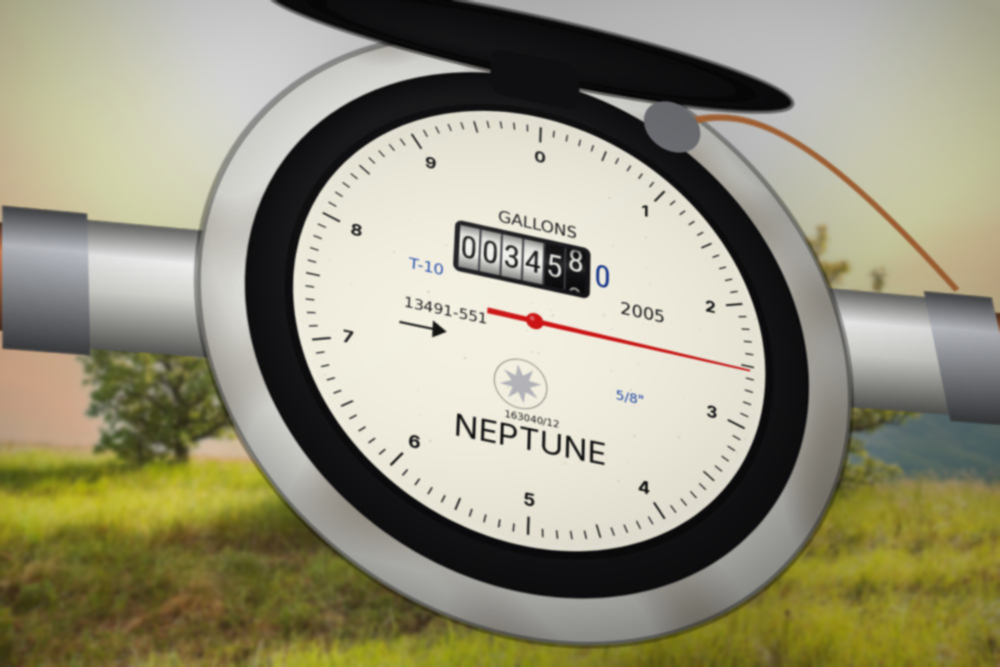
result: **34582.5** gal
